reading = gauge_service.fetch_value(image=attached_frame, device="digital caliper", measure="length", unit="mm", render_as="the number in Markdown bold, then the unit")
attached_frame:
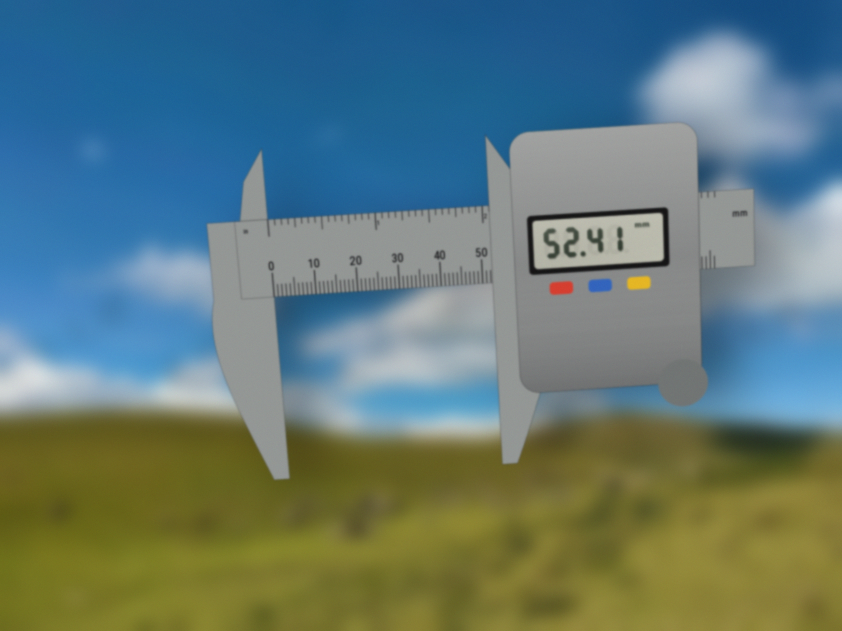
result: **52.41** mm
